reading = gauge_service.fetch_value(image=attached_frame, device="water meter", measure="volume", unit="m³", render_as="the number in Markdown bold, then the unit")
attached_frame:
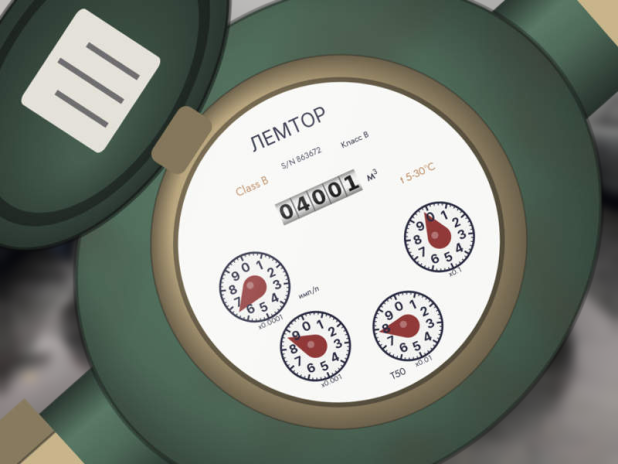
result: **4000.9786** m³
